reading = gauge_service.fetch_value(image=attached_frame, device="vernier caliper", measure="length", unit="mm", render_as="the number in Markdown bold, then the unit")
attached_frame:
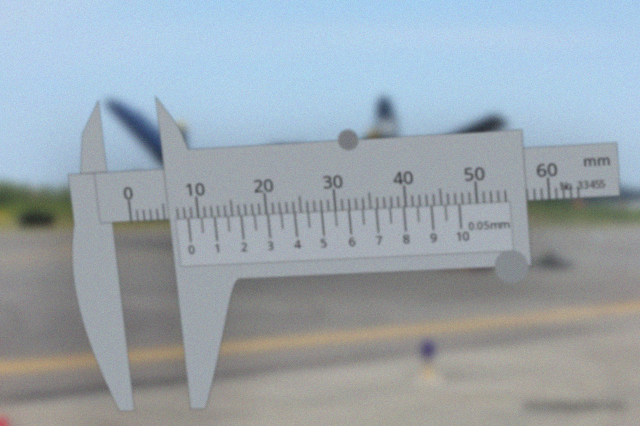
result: **8.5** mm
